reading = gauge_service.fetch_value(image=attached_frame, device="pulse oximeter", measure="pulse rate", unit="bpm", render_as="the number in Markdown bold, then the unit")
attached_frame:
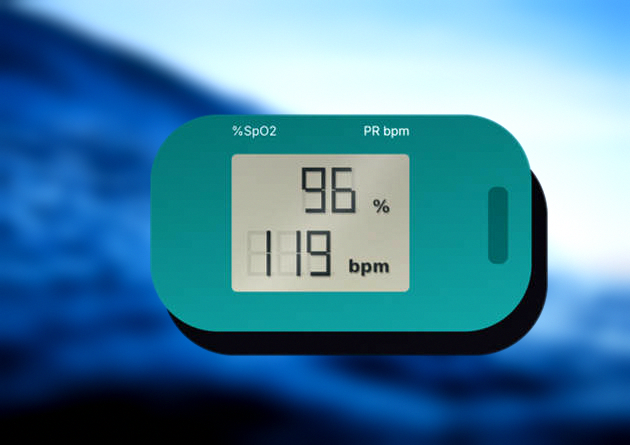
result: **119** bpm
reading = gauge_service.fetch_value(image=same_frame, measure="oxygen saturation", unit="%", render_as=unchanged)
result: **96** %
